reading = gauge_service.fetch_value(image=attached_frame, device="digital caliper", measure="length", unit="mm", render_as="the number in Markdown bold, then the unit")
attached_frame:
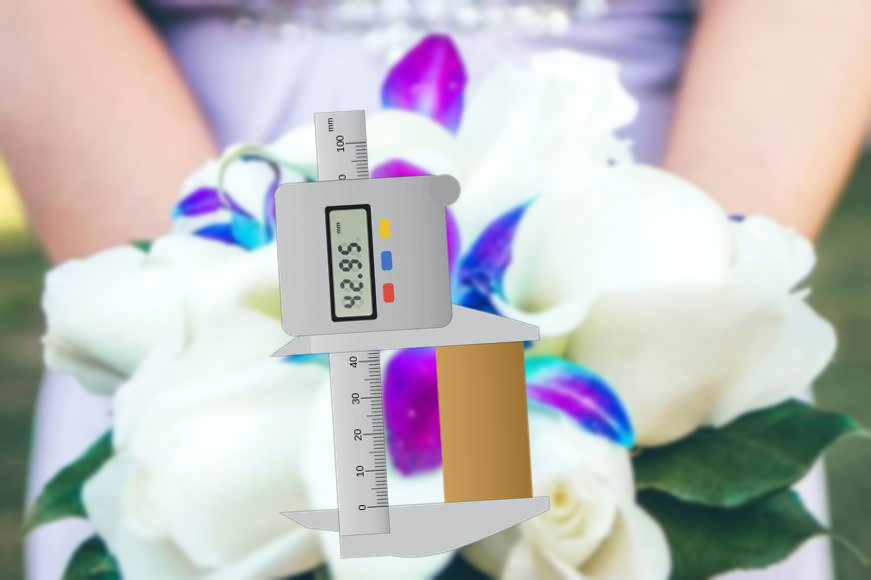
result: **42.95** mm
